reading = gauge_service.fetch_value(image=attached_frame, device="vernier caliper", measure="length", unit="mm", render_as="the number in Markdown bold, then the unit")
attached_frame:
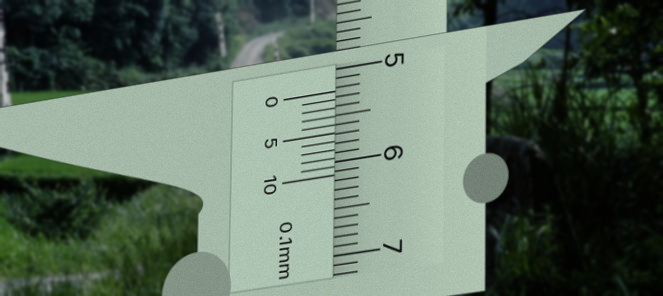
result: **52.4** mm
